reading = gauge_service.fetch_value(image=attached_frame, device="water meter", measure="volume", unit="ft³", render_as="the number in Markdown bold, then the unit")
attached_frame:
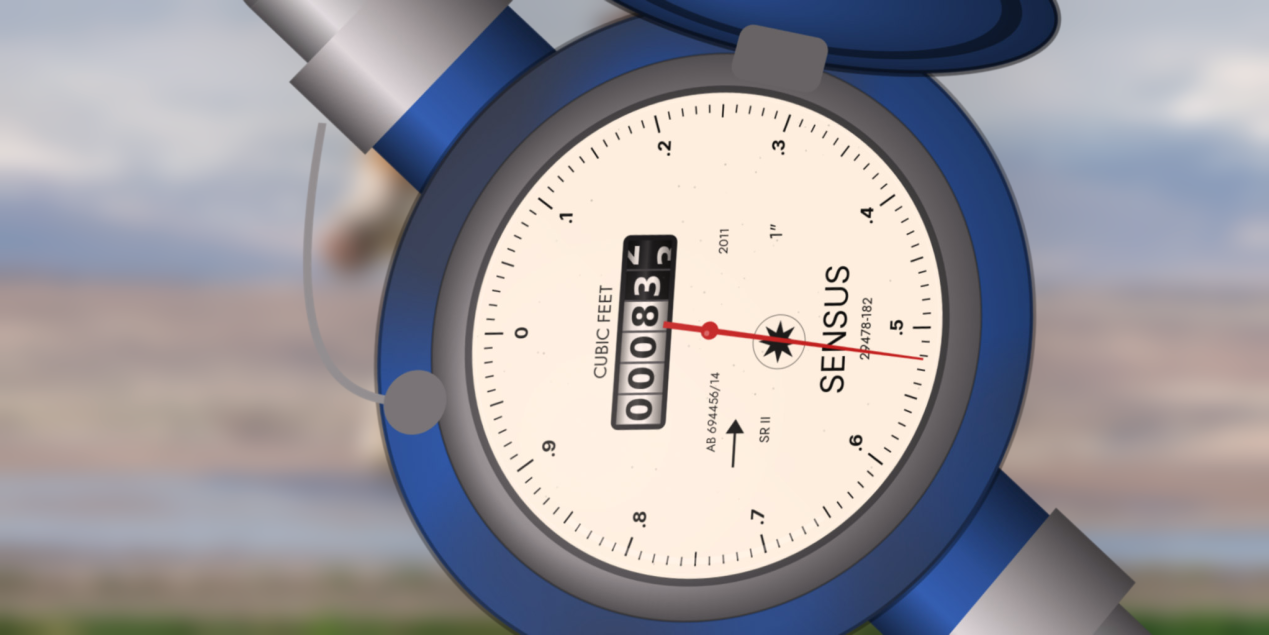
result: **832.52** ft³
